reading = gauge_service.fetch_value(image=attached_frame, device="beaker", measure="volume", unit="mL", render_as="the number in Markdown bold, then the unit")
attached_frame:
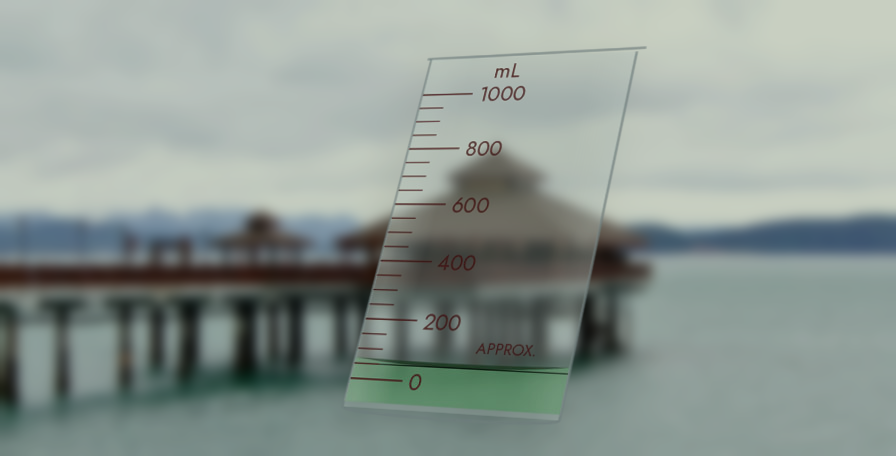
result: **50** mL
